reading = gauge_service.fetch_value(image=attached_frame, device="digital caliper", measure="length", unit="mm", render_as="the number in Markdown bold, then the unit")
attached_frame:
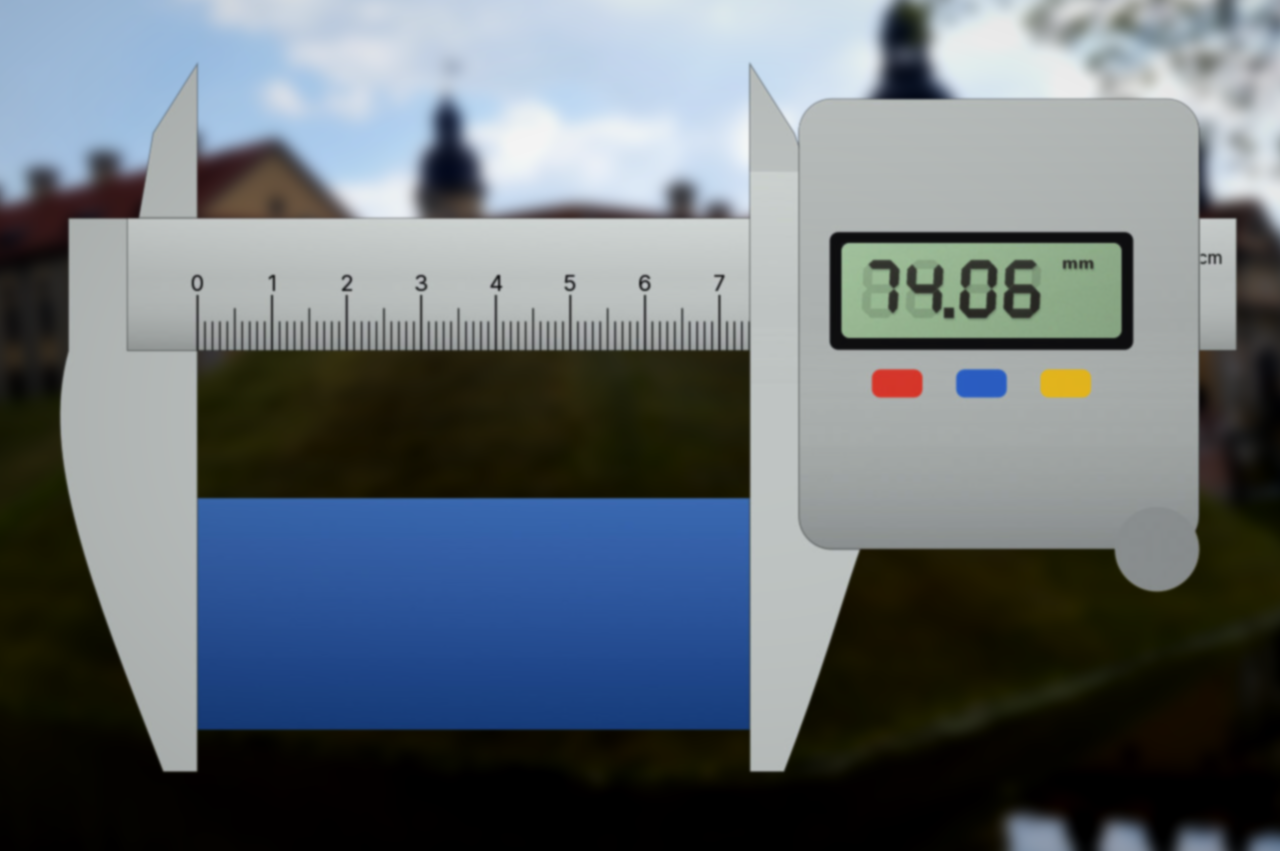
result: **74.06** mm
